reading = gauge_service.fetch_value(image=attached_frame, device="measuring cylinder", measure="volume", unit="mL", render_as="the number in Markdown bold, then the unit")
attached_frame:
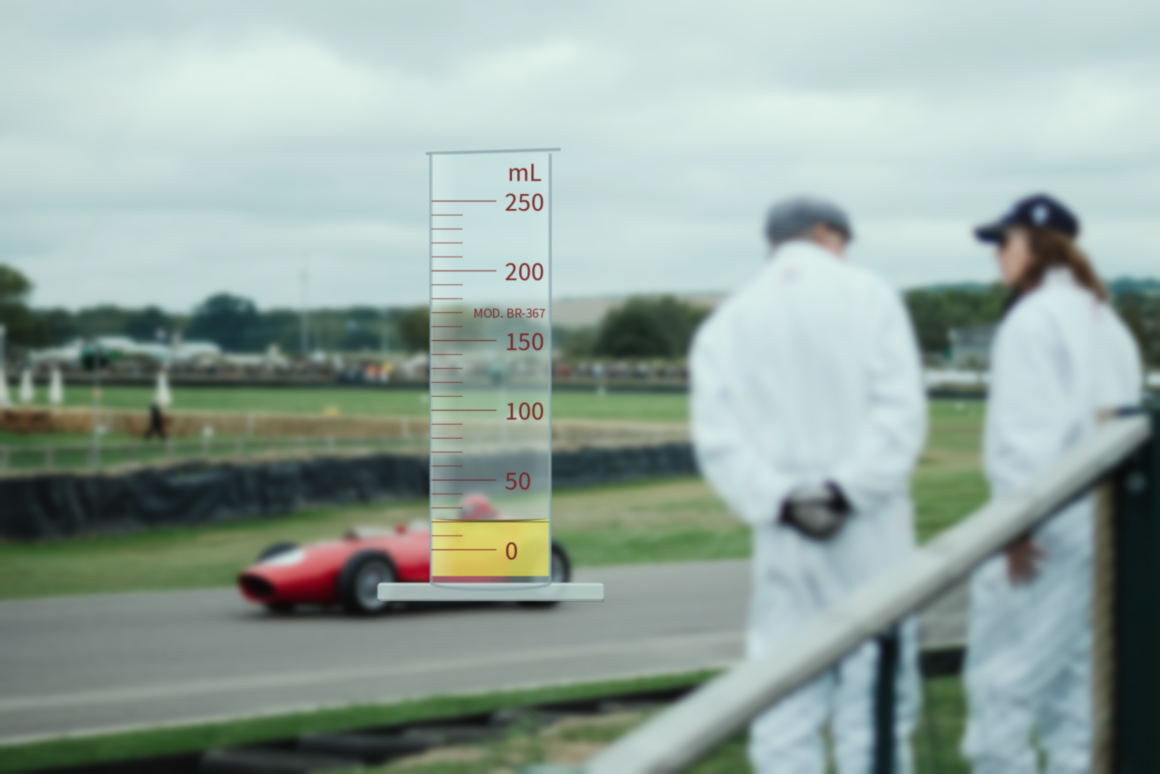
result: **20** mL
